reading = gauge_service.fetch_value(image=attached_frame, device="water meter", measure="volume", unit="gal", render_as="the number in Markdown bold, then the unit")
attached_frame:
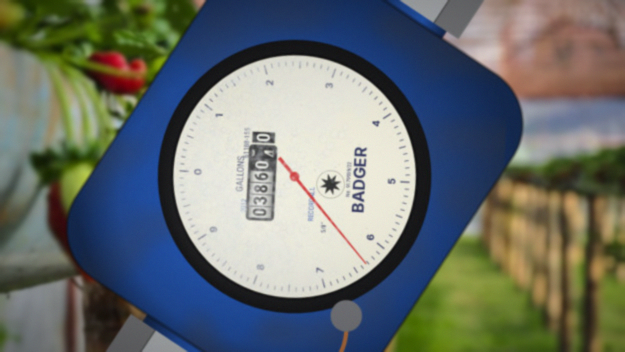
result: **386036.3** gal
